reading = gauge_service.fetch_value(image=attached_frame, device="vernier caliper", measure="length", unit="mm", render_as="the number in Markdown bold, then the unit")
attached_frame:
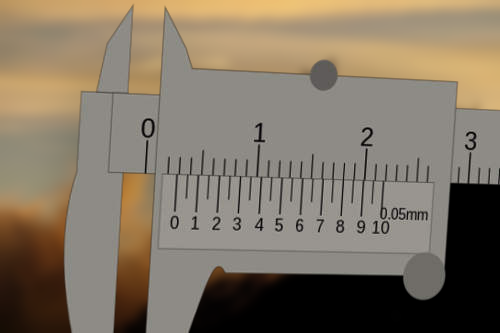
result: **2.8** mm
